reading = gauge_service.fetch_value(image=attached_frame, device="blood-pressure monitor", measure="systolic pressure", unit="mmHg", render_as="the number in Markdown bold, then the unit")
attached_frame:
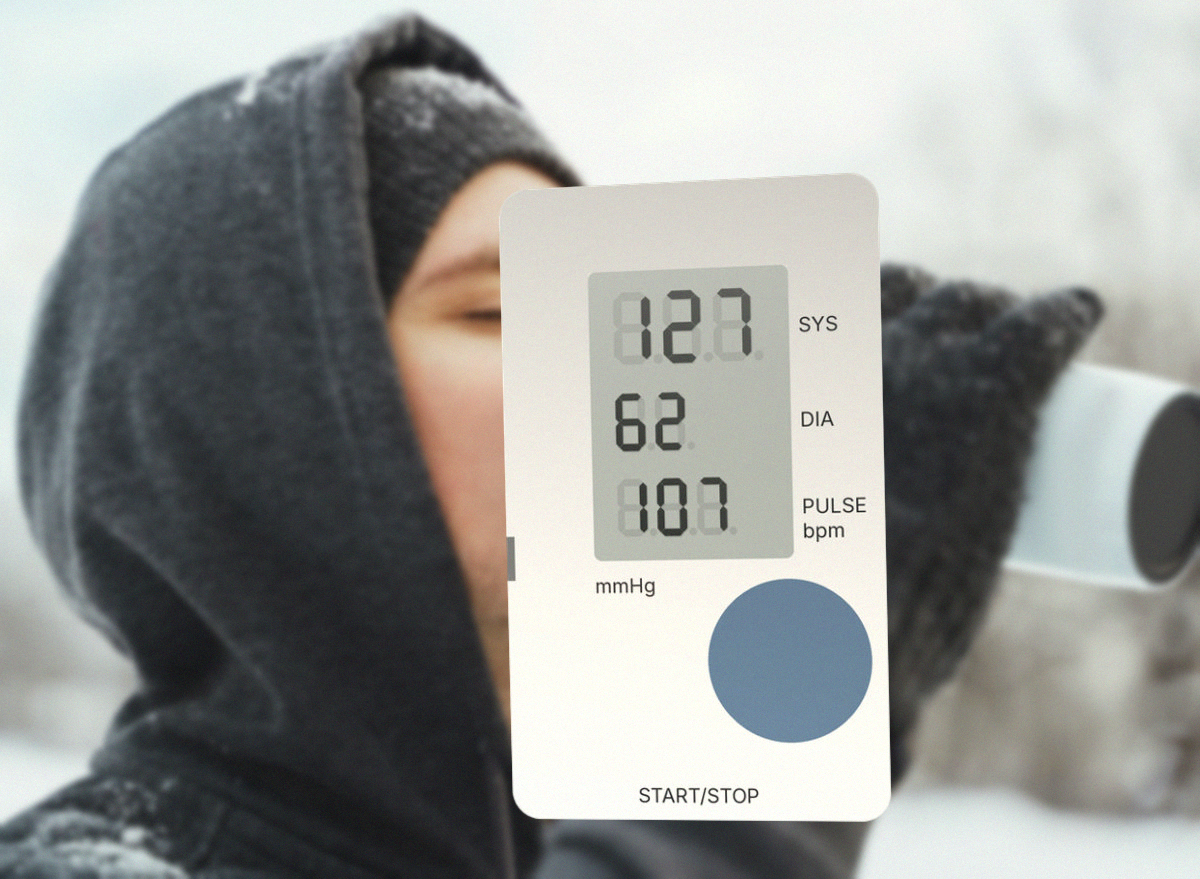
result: **127** mmHg
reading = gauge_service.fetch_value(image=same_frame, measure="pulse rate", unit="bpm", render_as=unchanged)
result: **107** bpm
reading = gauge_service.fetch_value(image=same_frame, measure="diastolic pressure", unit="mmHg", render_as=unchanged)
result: **62** mmHg
